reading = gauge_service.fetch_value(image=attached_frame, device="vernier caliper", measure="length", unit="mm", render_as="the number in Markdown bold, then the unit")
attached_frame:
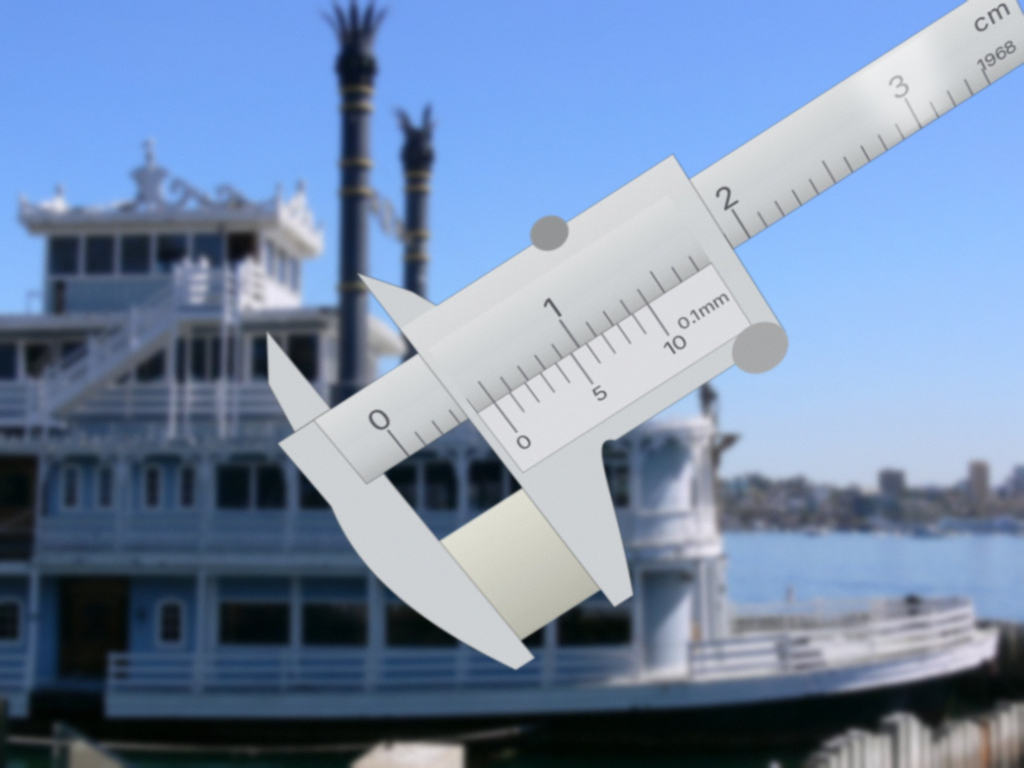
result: **5.0** mm
